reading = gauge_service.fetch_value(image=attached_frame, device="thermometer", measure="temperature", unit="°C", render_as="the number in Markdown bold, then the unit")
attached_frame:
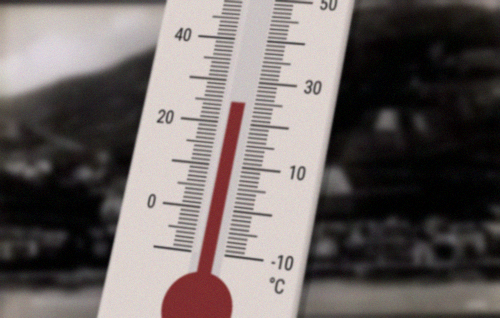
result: **25** °C
